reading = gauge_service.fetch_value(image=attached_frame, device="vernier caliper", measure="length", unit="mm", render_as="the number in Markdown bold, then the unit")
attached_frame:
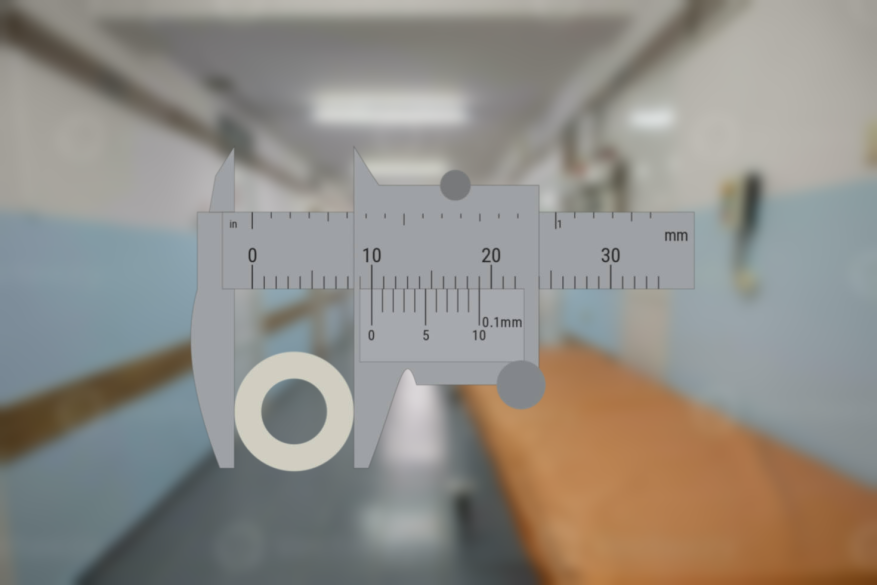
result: **10.0** mm
